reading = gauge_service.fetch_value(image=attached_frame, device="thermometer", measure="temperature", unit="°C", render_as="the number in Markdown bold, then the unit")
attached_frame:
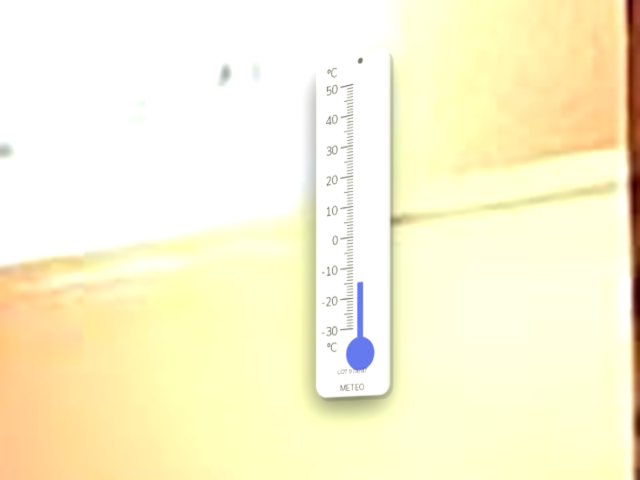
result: **-15** °C
